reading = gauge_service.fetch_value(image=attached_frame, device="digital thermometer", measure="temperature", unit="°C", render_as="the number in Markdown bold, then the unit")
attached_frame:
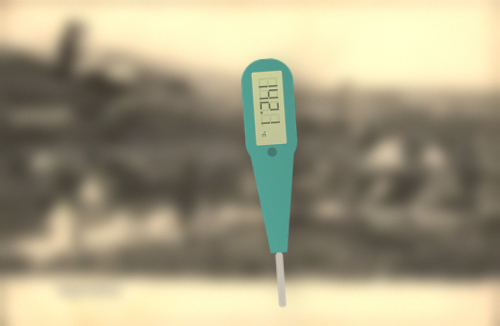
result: **142.1** °C
